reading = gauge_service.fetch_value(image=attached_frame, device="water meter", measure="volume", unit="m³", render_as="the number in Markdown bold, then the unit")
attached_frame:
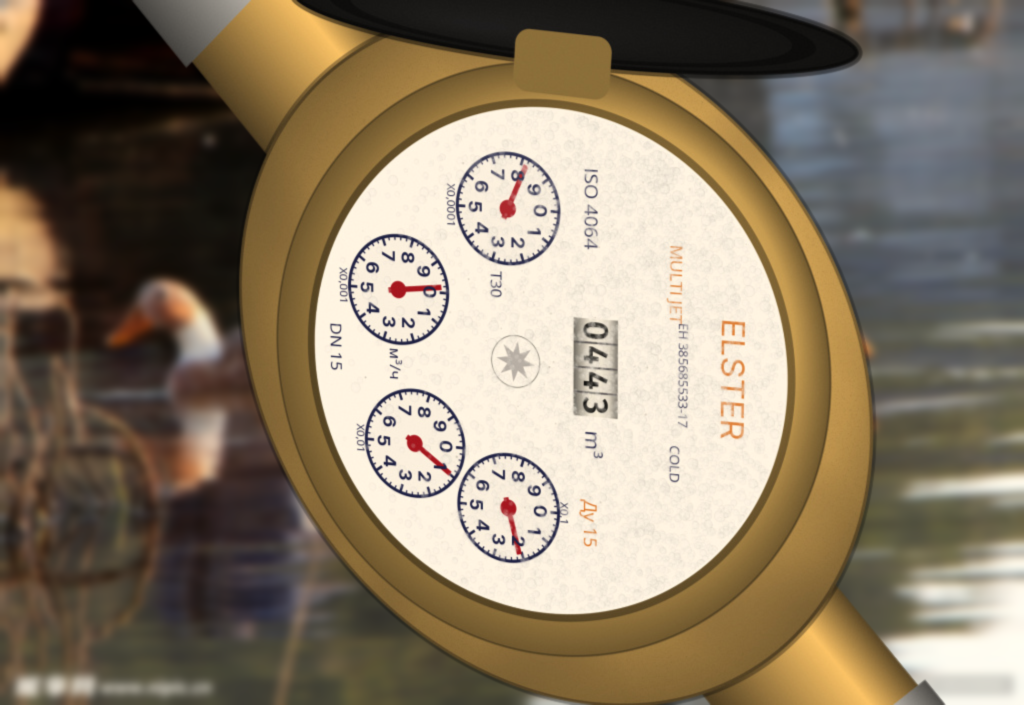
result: **443.2098** m³
